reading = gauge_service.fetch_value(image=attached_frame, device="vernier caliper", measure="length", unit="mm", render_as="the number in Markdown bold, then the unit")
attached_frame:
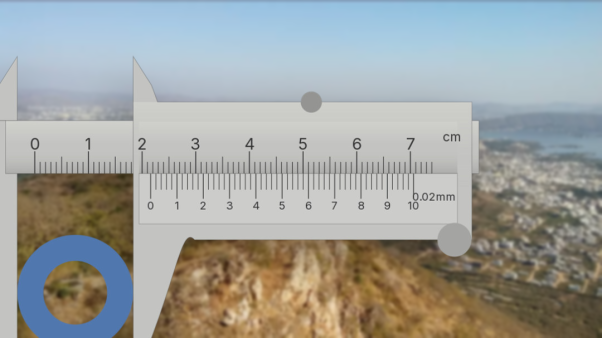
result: **21.6** mm
